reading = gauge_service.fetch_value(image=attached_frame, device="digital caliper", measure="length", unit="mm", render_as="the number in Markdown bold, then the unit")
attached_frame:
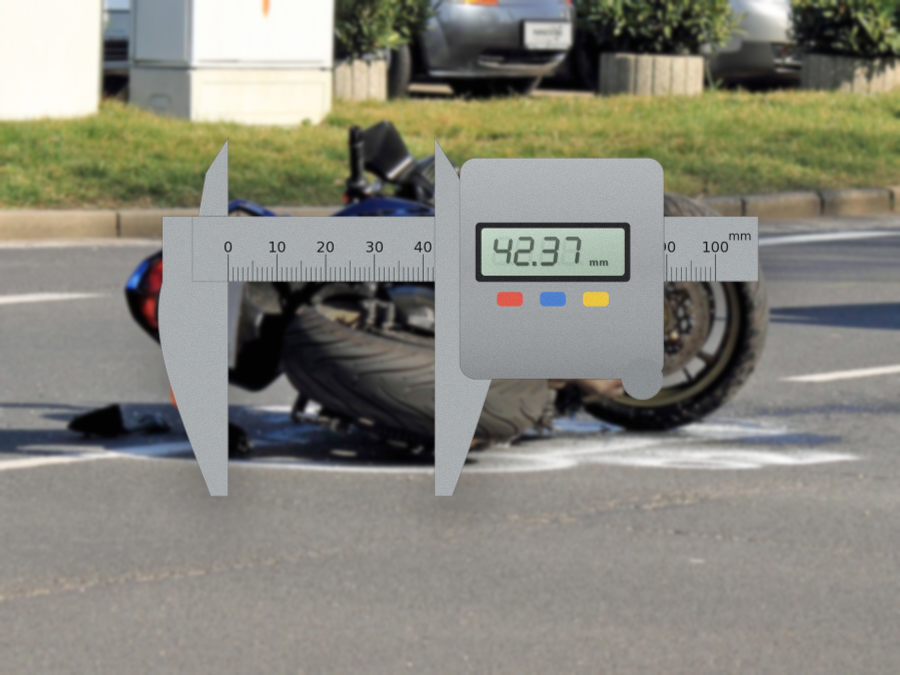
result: **42.37** mm
